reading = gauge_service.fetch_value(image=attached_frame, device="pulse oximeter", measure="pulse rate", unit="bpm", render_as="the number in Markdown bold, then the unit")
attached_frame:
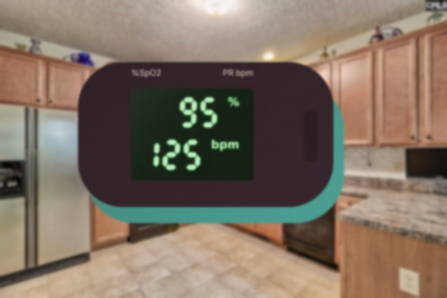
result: **125** bpm
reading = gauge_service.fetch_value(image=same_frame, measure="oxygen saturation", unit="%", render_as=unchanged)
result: **95** %
